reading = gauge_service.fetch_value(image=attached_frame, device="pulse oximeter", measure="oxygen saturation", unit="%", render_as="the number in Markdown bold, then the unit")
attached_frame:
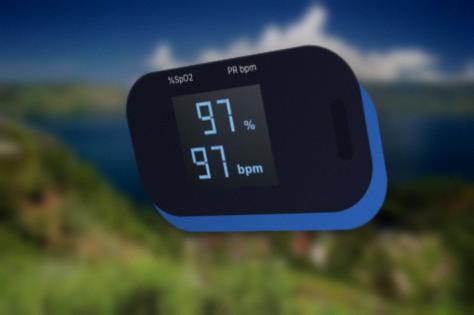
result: **97** %
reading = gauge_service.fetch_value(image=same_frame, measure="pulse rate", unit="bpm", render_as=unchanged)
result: **97** bpm
